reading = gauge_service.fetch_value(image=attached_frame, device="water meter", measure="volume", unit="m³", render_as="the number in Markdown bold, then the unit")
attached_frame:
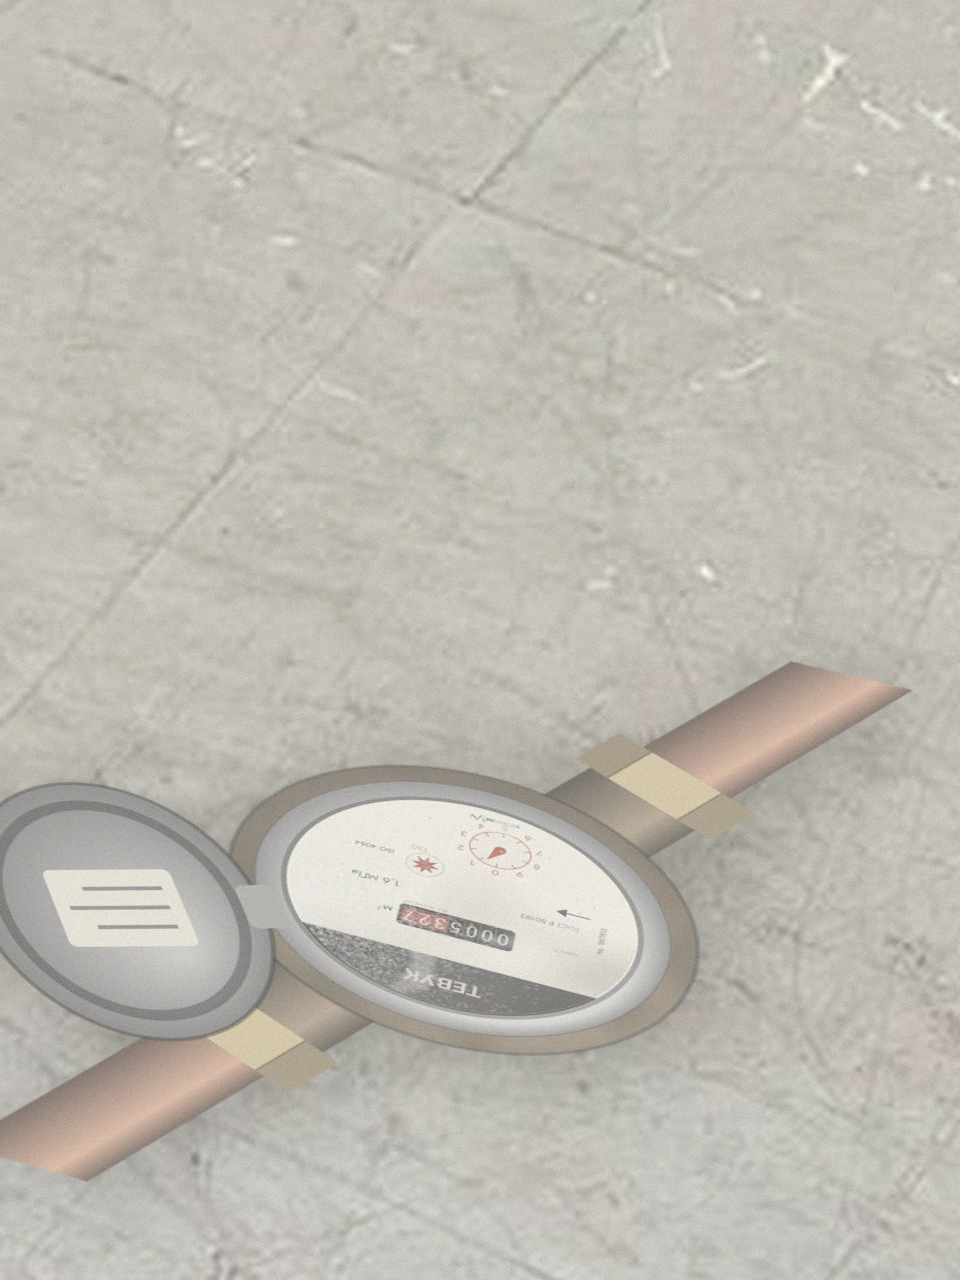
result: **5.3270** m³
